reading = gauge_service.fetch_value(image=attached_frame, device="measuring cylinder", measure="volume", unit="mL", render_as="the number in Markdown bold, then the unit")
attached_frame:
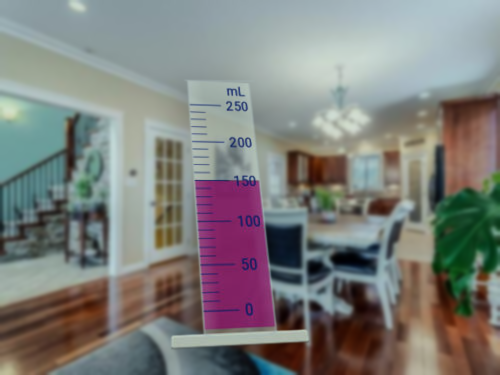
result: **150** mL
